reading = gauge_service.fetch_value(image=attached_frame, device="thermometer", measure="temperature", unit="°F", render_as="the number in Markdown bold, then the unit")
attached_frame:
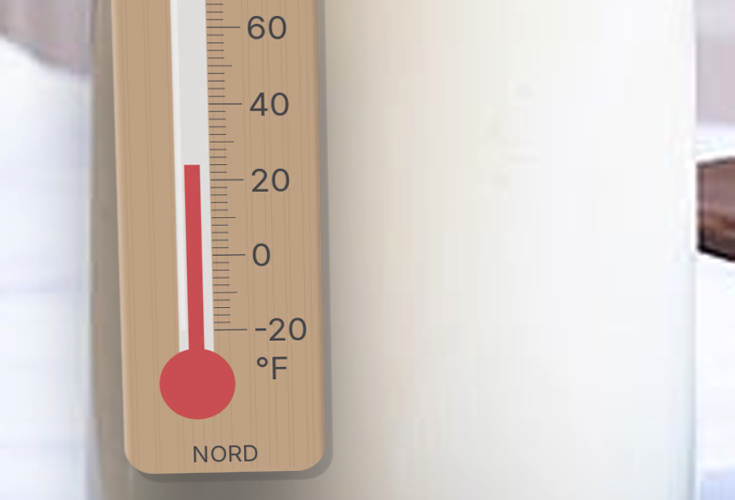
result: **24** °F
